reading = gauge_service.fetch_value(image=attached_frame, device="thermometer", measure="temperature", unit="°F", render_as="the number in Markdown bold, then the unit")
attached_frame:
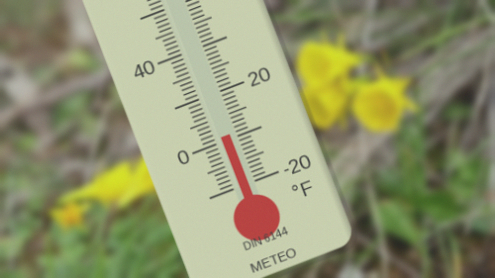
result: **2** °F
